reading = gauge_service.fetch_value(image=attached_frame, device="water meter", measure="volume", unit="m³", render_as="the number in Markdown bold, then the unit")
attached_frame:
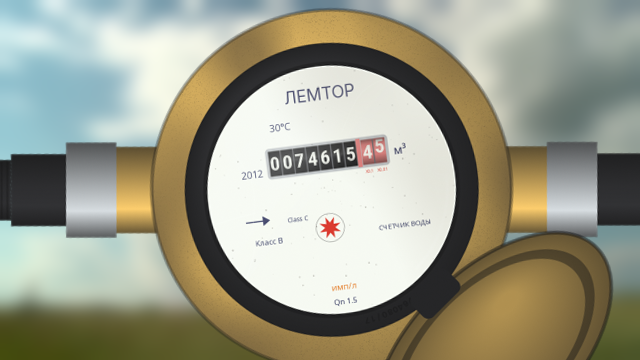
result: **74615.45** m³
